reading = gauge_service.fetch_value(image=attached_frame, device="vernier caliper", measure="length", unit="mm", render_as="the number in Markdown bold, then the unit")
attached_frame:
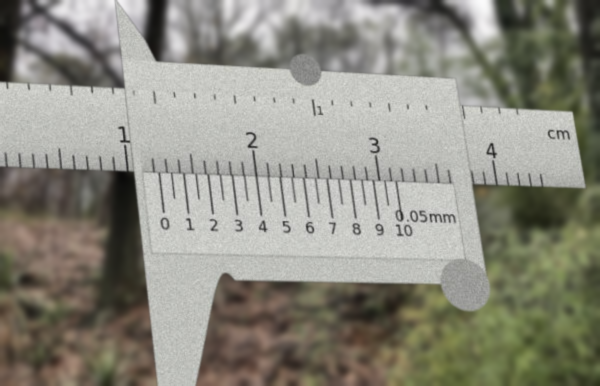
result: **12.4** mm
